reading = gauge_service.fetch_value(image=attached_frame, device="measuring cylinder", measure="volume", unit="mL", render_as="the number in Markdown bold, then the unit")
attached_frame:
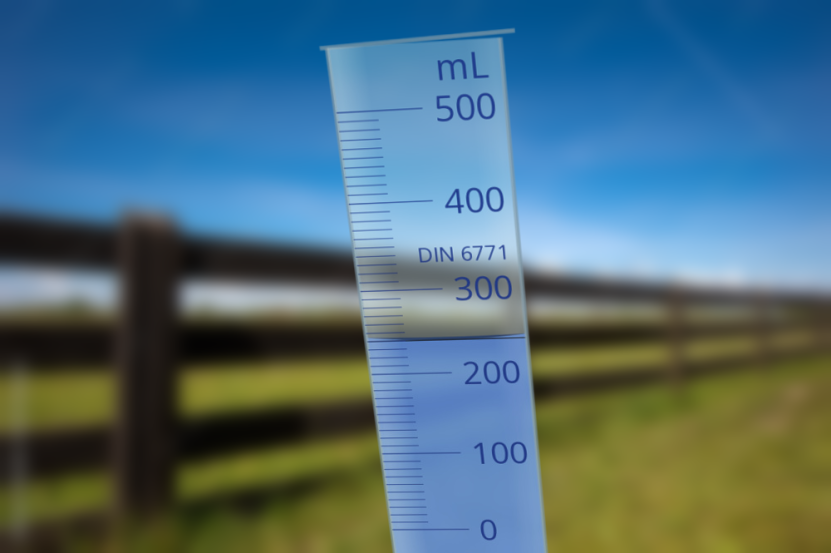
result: **240** mL
